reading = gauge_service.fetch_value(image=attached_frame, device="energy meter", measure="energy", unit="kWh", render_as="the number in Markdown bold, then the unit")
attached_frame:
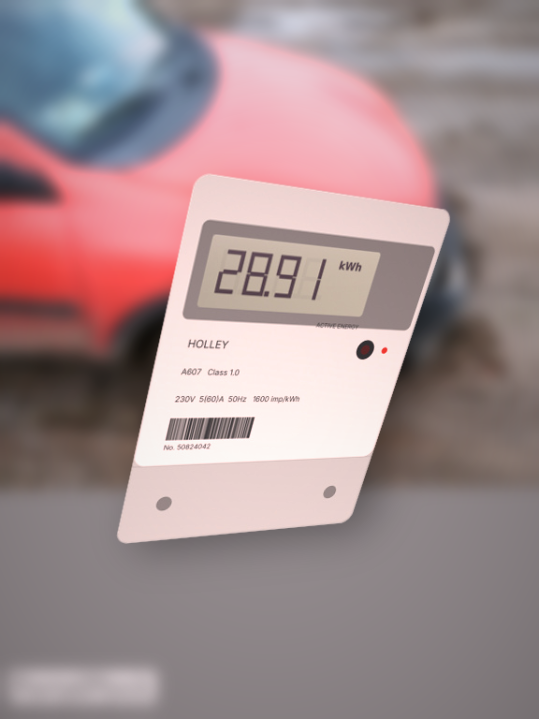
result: **28.91** kWh
